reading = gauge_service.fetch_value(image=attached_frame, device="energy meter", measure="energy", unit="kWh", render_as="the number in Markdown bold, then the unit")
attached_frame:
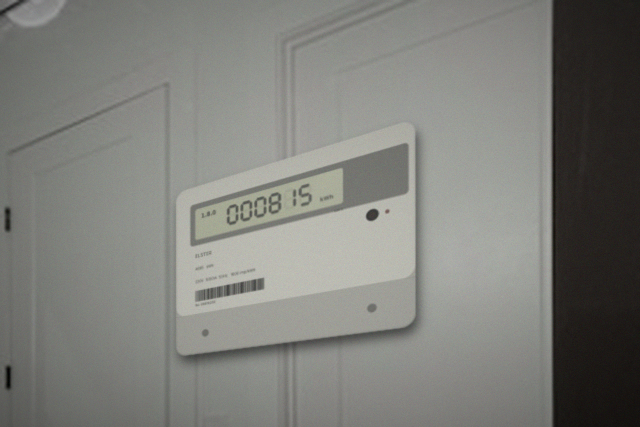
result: **815** kWh
